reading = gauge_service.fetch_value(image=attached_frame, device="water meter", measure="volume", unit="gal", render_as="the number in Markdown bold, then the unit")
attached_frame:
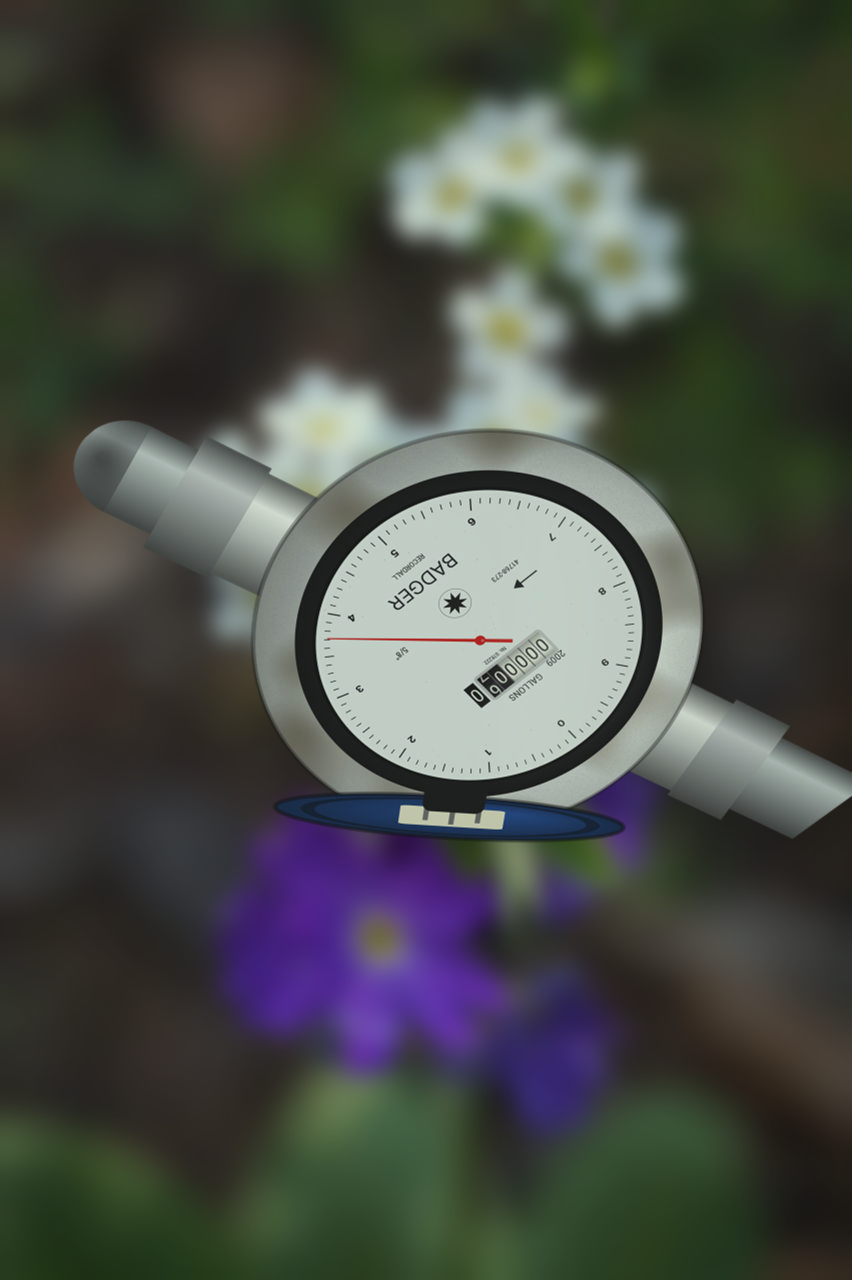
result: **63.7** gal
